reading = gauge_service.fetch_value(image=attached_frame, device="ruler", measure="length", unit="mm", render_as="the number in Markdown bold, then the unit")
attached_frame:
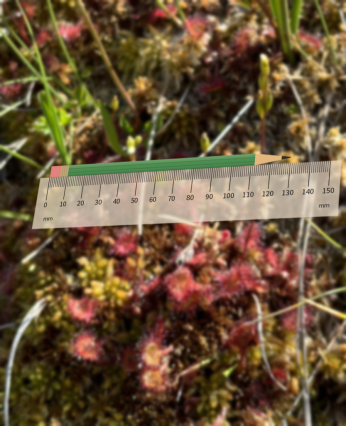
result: **130** mm
